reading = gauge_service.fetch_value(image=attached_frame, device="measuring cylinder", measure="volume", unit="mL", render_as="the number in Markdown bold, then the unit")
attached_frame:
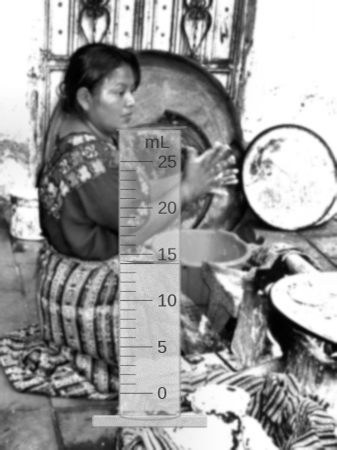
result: **14** mL
